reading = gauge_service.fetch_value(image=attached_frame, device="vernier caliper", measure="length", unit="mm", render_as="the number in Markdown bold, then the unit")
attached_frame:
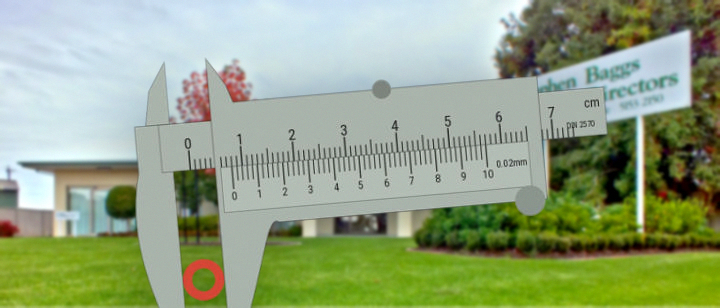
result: **8.0** mm
